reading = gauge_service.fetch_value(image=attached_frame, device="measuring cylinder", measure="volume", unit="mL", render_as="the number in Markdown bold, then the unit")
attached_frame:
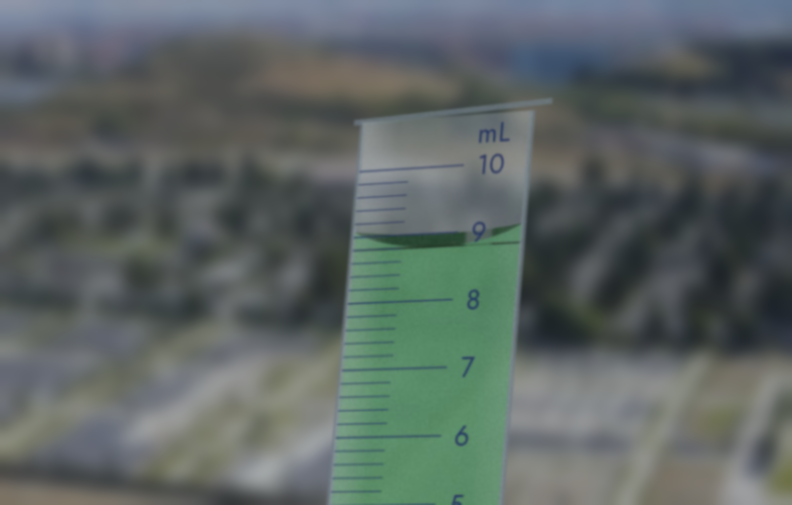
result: **8.8** mL
